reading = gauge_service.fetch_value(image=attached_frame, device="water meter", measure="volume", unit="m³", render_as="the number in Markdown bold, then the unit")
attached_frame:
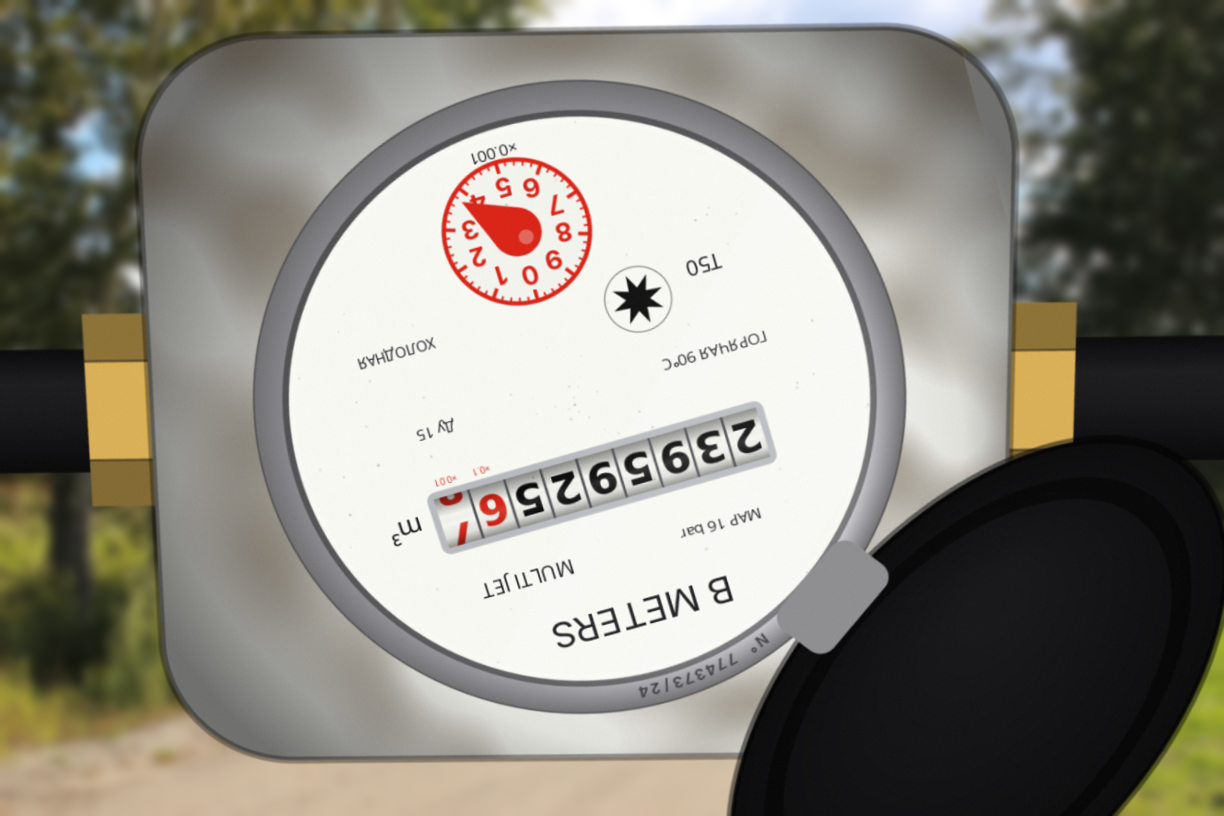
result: **2395925.673** m³
